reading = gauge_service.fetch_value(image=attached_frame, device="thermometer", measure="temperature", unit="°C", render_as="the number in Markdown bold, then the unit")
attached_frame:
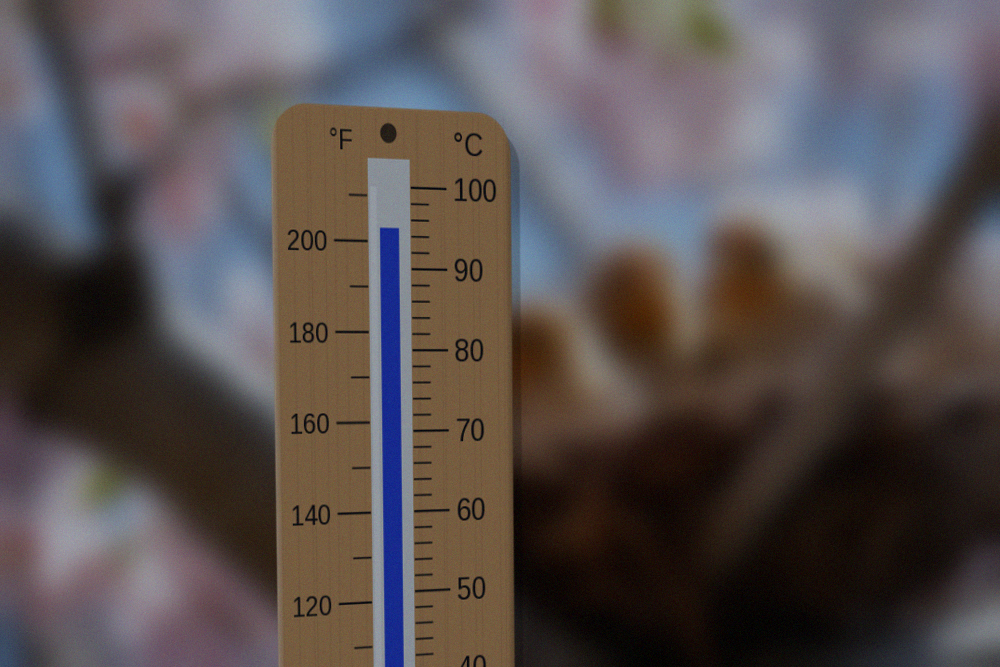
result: **95** °C
